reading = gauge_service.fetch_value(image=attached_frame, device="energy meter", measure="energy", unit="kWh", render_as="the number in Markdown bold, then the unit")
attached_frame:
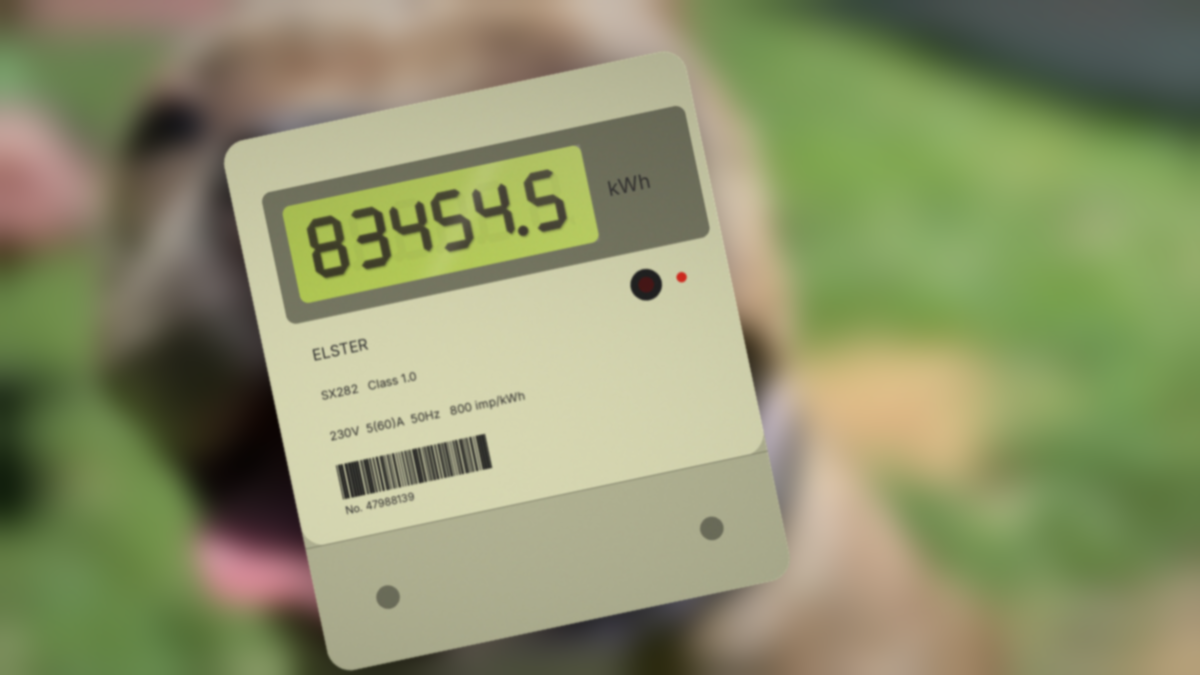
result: **83454.5** kWh
